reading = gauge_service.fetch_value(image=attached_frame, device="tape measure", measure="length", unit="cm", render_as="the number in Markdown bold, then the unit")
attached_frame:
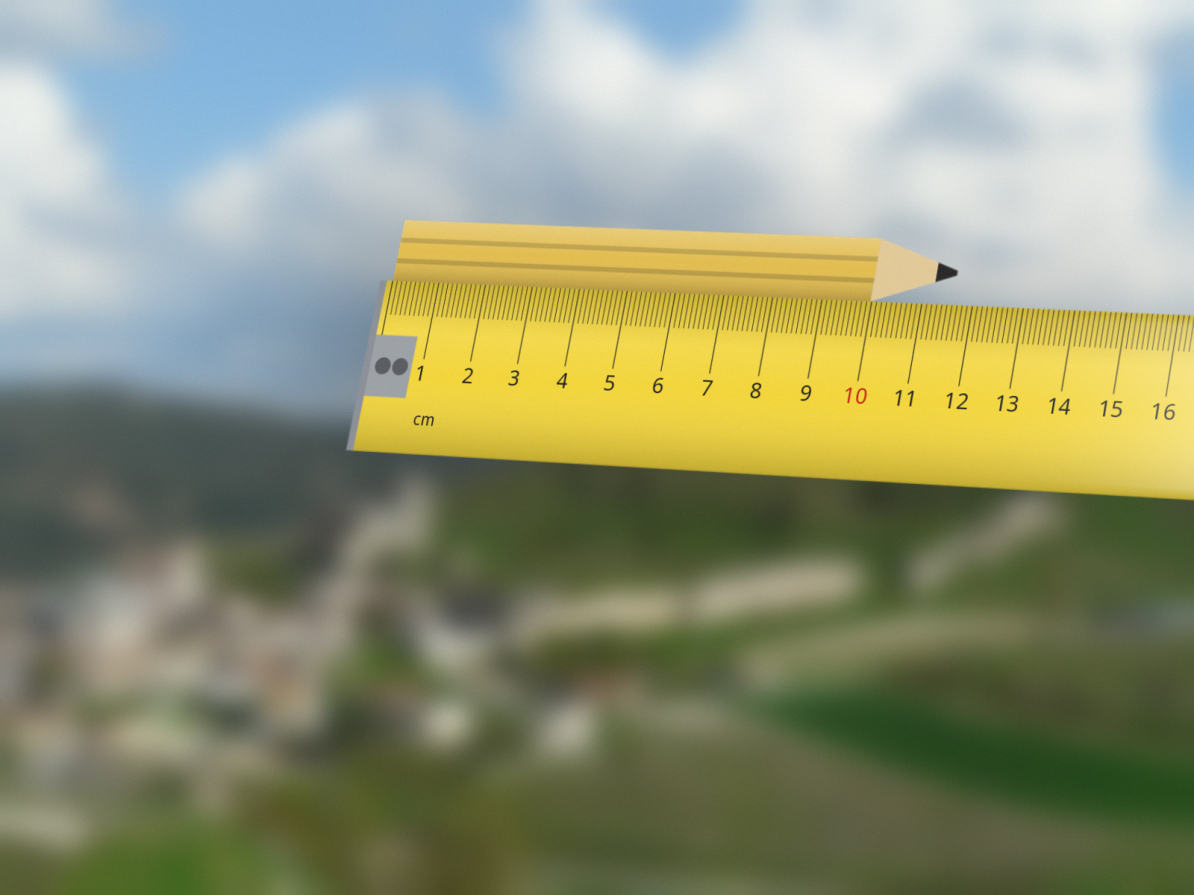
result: **11.6** cm
